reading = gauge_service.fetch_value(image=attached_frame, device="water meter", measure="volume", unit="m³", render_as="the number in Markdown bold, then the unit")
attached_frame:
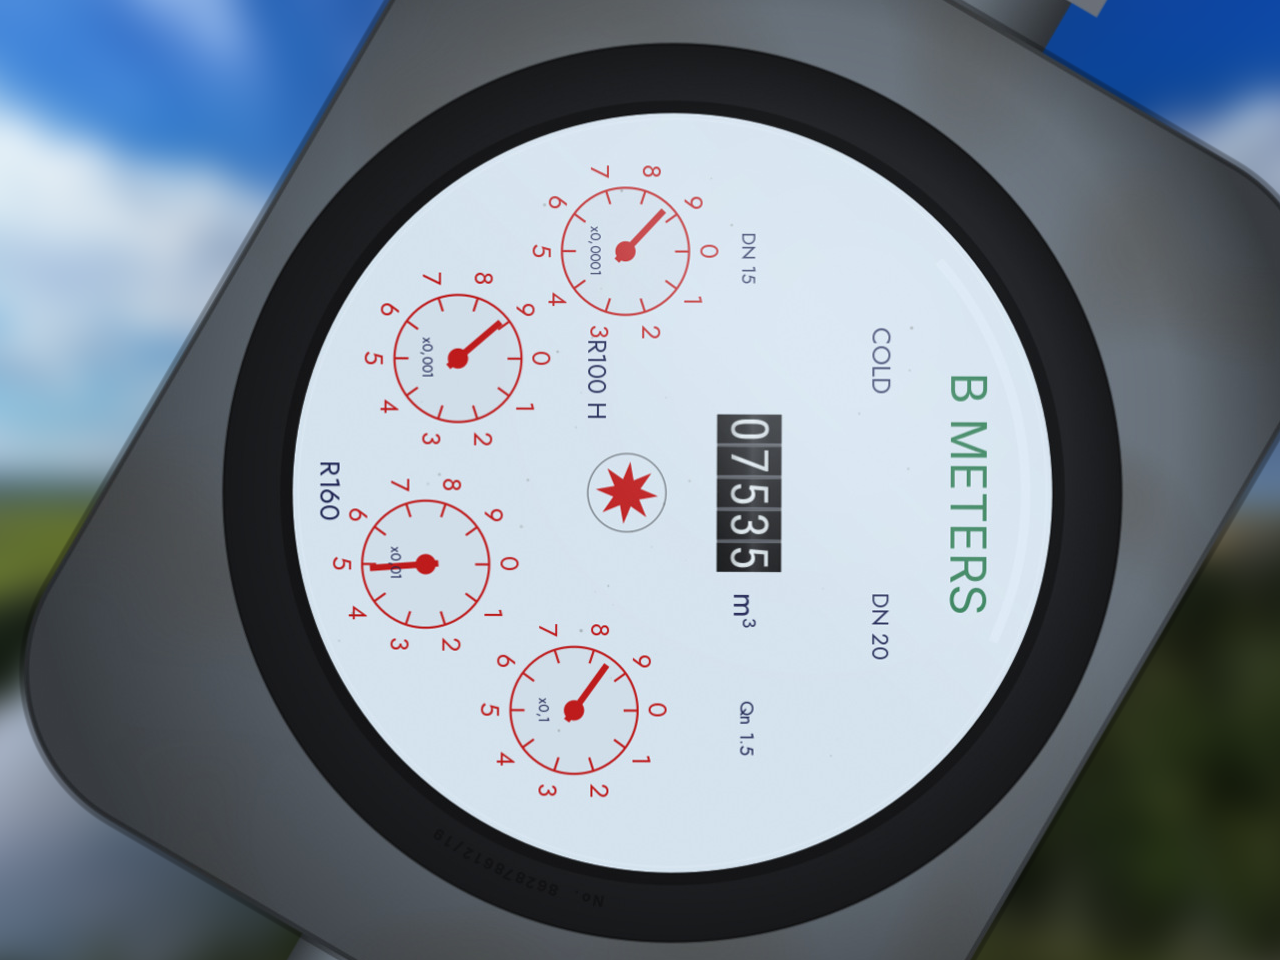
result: **7535.8488** m³
